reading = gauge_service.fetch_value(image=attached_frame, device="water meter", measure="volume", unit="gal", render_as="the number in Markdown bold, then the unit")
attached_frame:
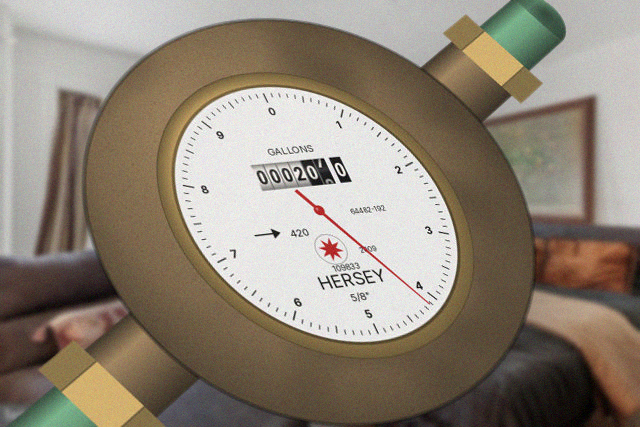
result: **2074.1** gal
